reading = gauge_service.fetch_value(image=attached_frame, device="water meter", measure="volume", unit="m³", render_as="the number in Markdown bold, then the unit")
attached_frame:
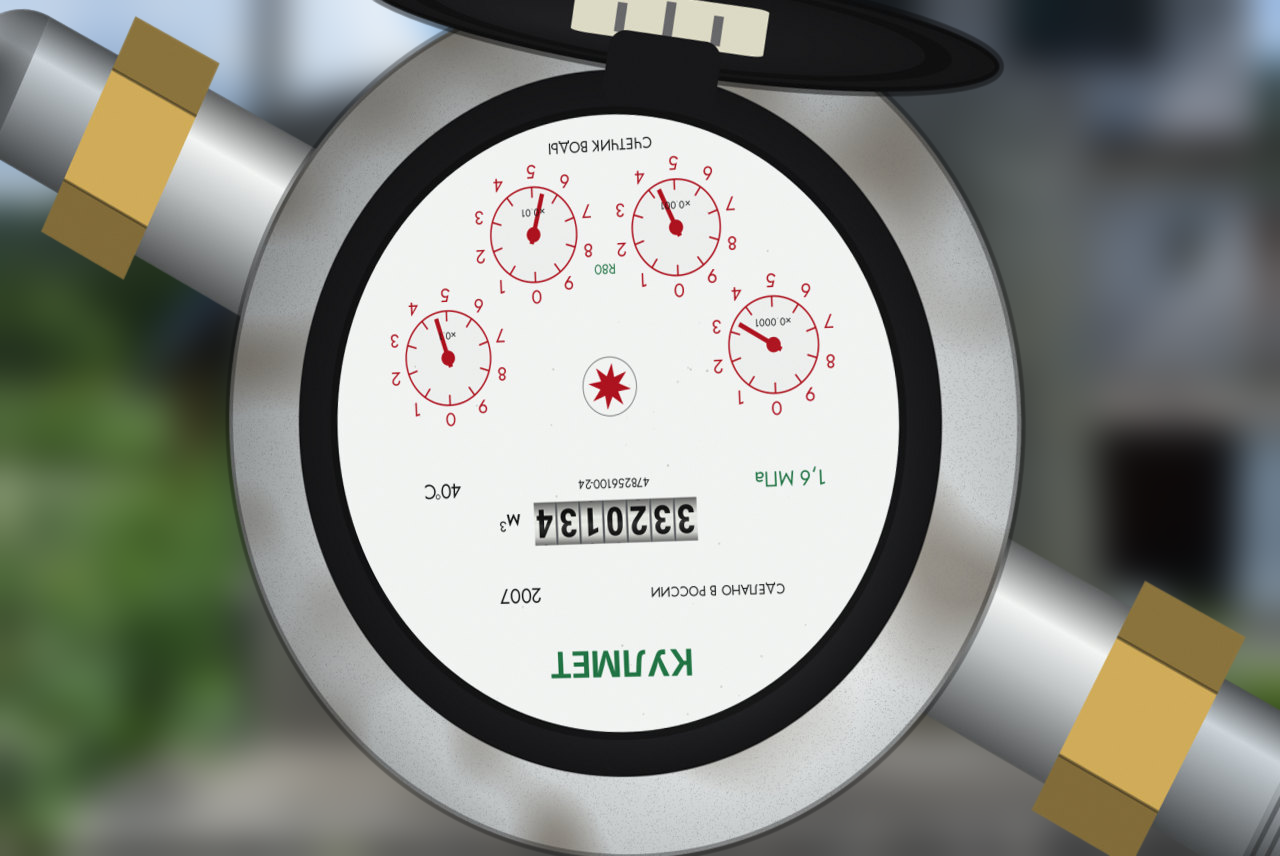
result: **3320134.4543** m³
